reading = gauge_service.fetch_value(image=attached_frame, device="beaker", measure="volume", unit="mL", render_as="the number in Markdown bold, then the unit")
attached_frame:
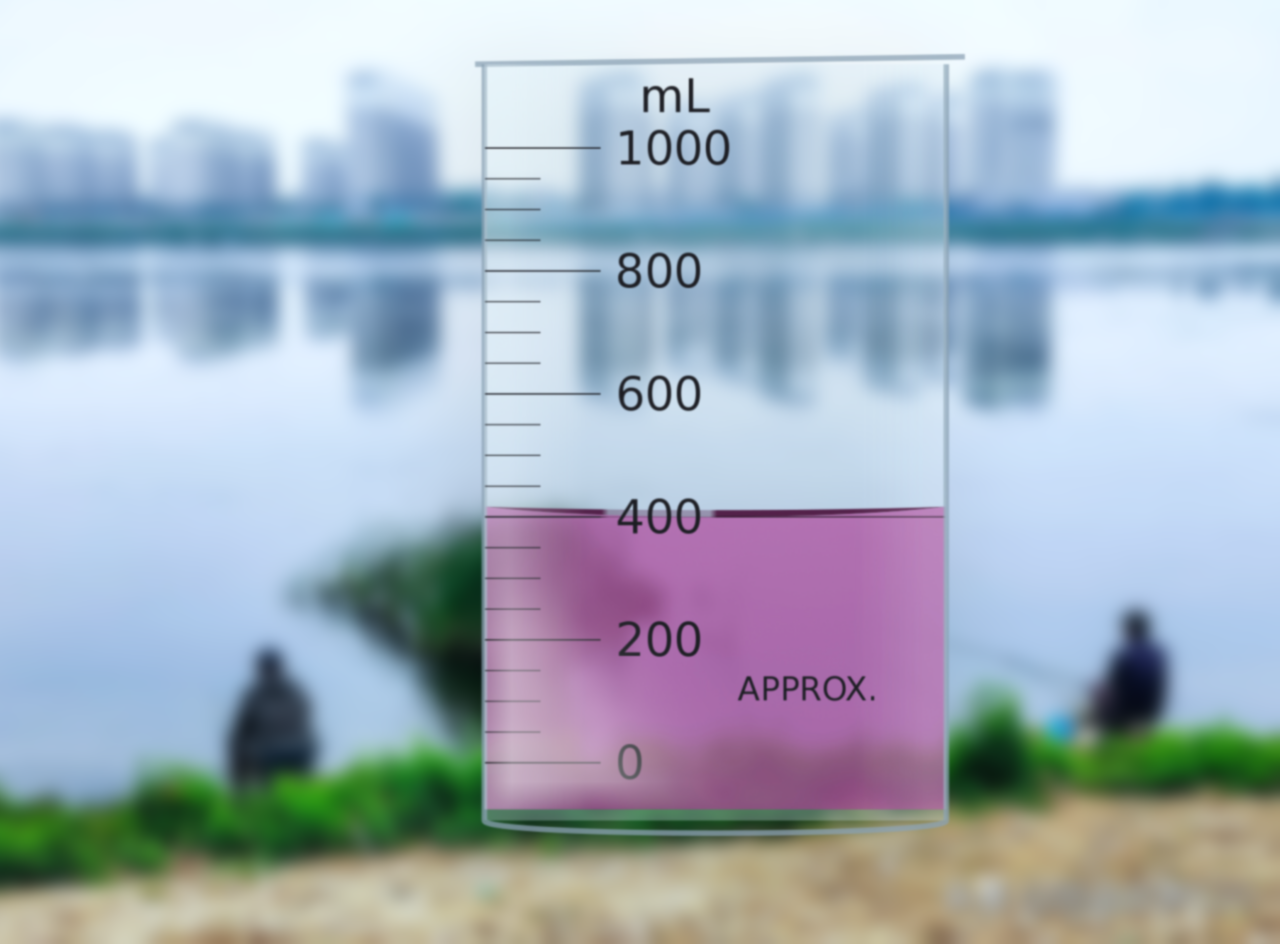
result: **400** mL
